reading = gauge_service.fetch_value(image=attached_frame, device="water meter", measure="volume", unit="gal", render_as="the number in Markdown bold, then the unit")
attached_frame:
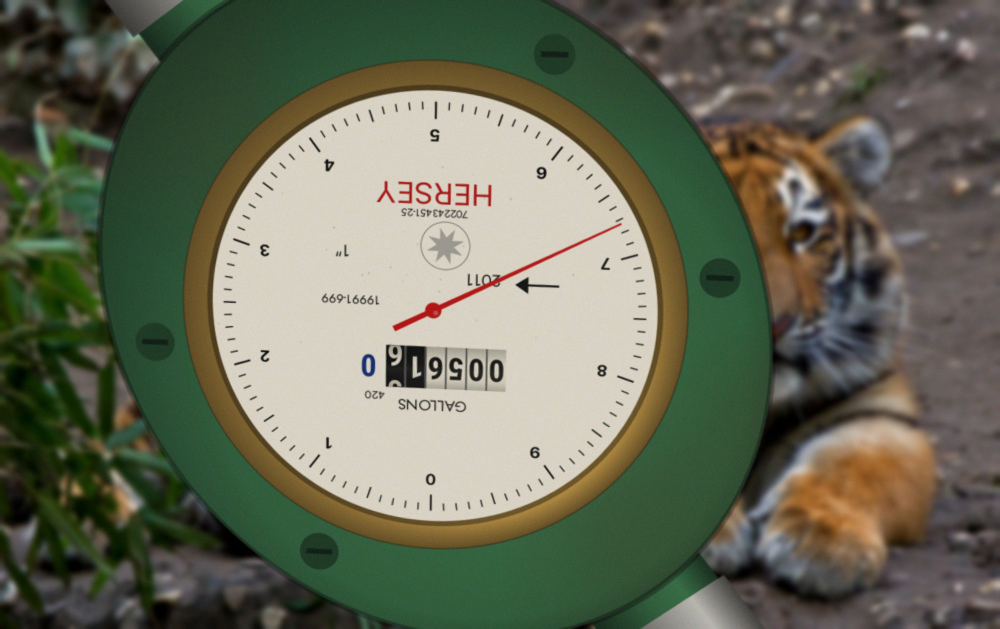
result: **56156.7** gal
